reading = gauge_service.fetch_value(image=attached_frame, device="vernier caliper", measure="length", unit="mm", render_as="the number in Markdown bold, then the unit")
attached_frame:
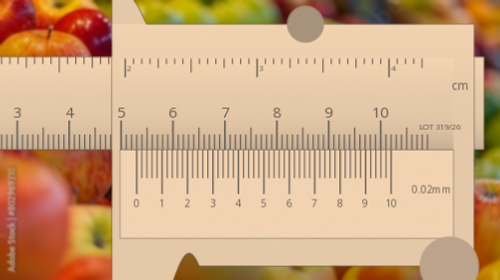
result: **53.0** mm
